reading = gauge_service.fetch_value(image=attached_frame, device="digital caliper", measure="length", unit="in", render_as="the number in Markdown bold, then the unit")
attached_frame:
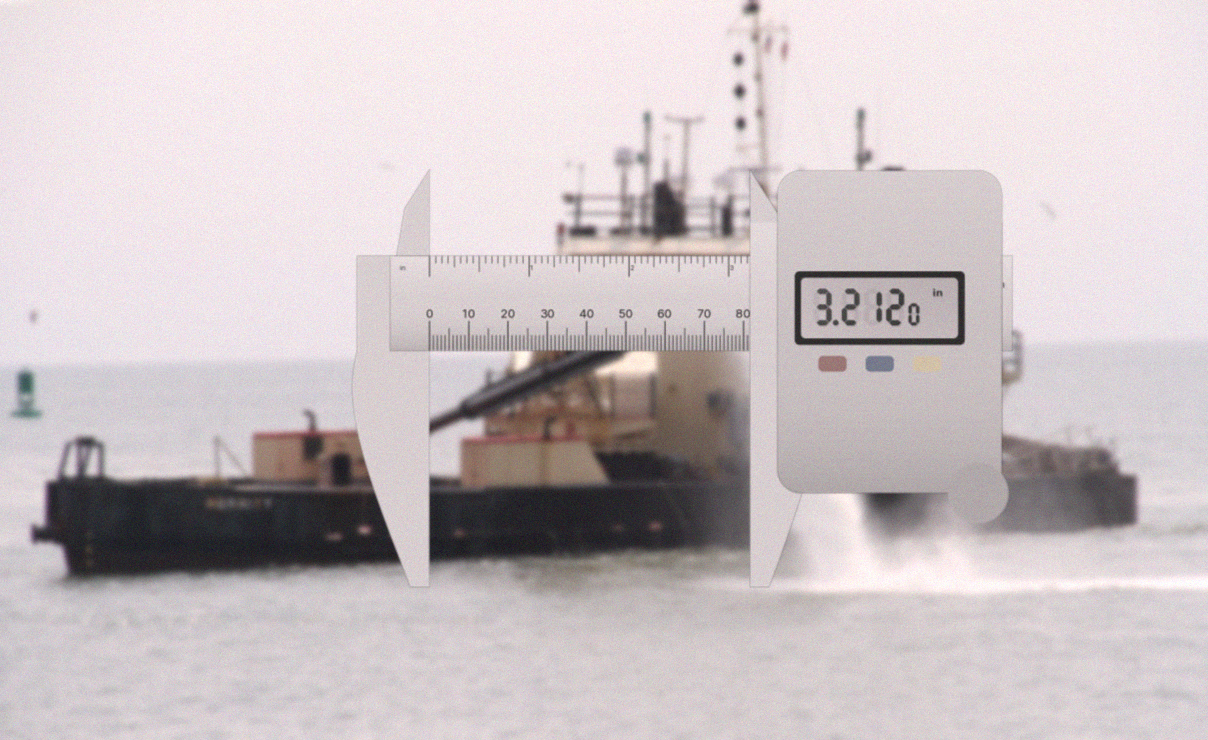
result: **3.2120** in
